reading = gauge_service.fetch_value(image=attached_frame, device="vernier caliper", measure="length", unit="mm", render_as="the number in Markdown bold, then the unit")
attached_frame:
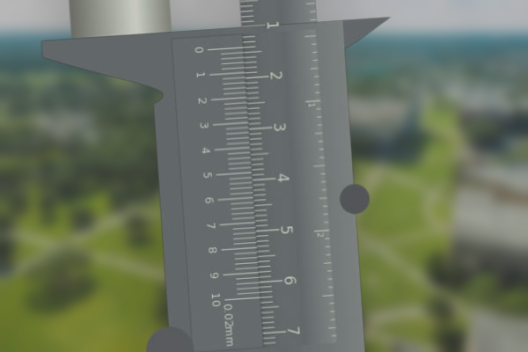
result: **14.0** mm
